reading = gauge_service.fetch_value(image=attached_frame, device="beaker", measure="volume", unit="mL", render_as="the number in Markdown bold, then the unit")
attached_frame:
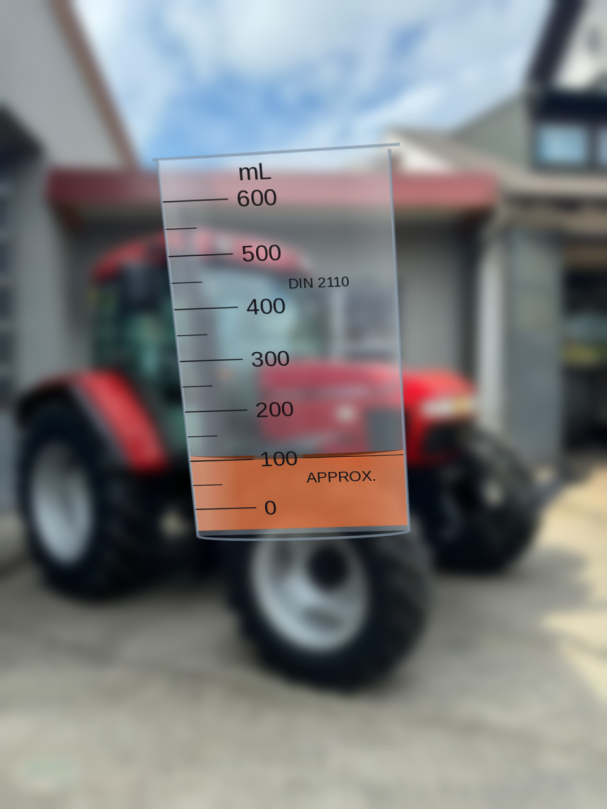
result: **100** mL
